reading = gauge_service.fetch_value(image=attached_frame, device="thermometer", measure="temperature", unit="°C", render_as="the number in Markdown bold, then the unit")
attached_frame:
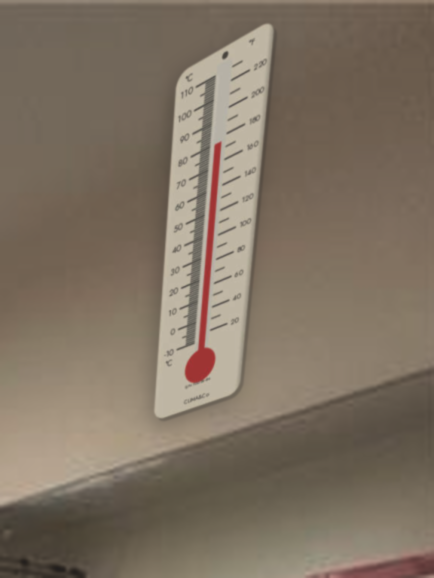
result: **80** °C
